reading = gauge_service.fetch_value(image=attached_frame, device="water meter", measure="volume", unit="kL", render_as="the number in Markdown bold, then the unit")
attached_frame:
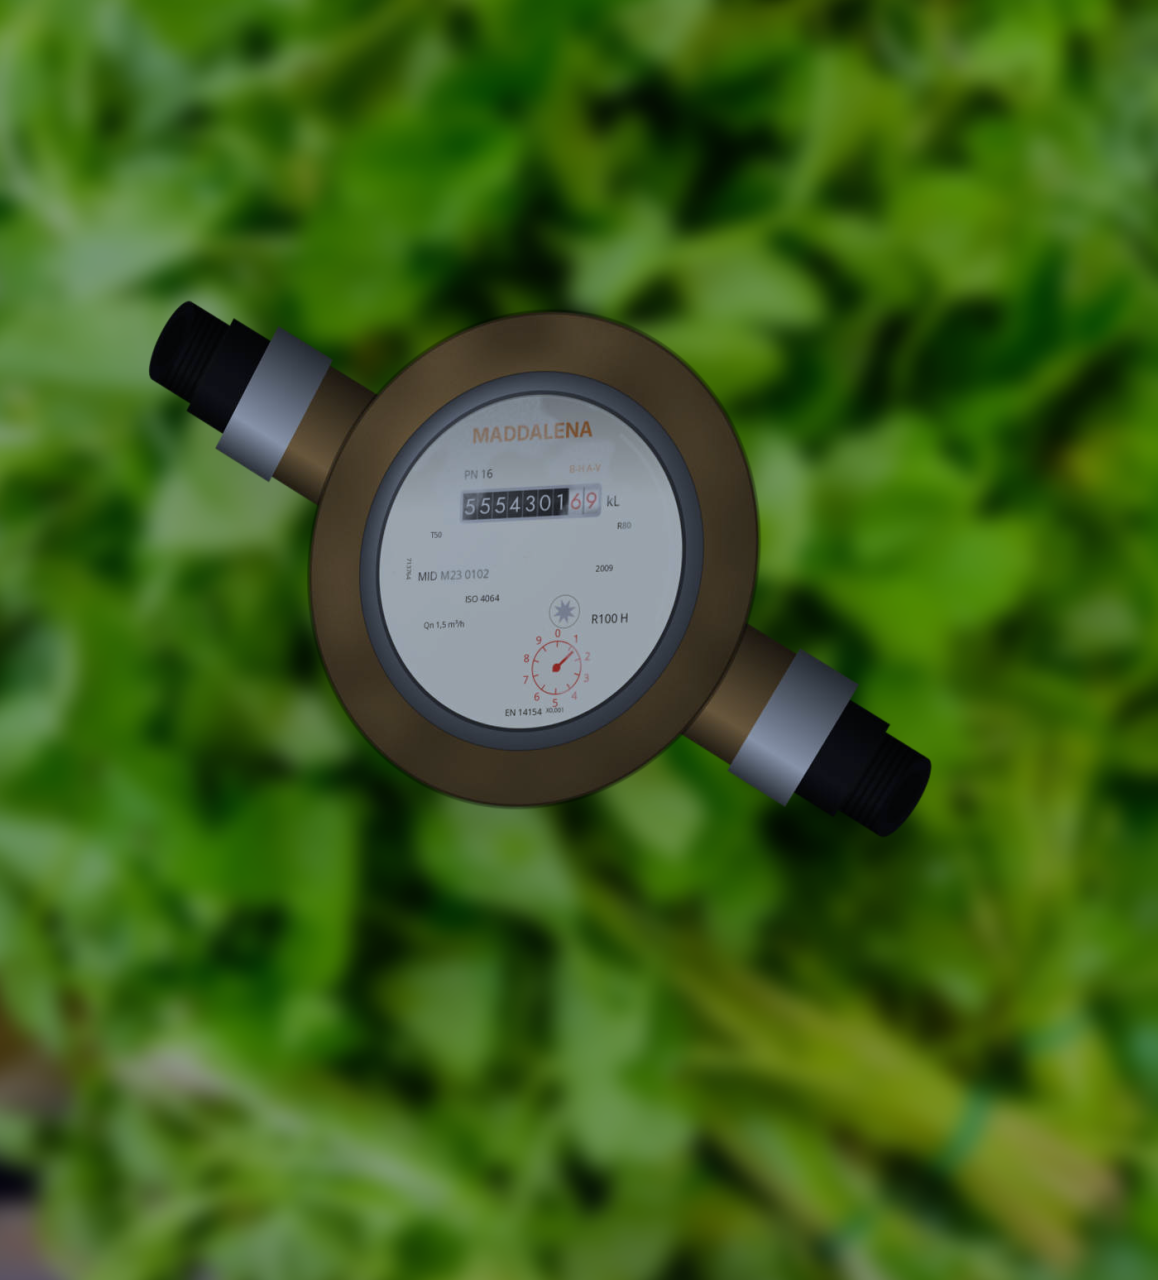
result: **5554301.691** kL
